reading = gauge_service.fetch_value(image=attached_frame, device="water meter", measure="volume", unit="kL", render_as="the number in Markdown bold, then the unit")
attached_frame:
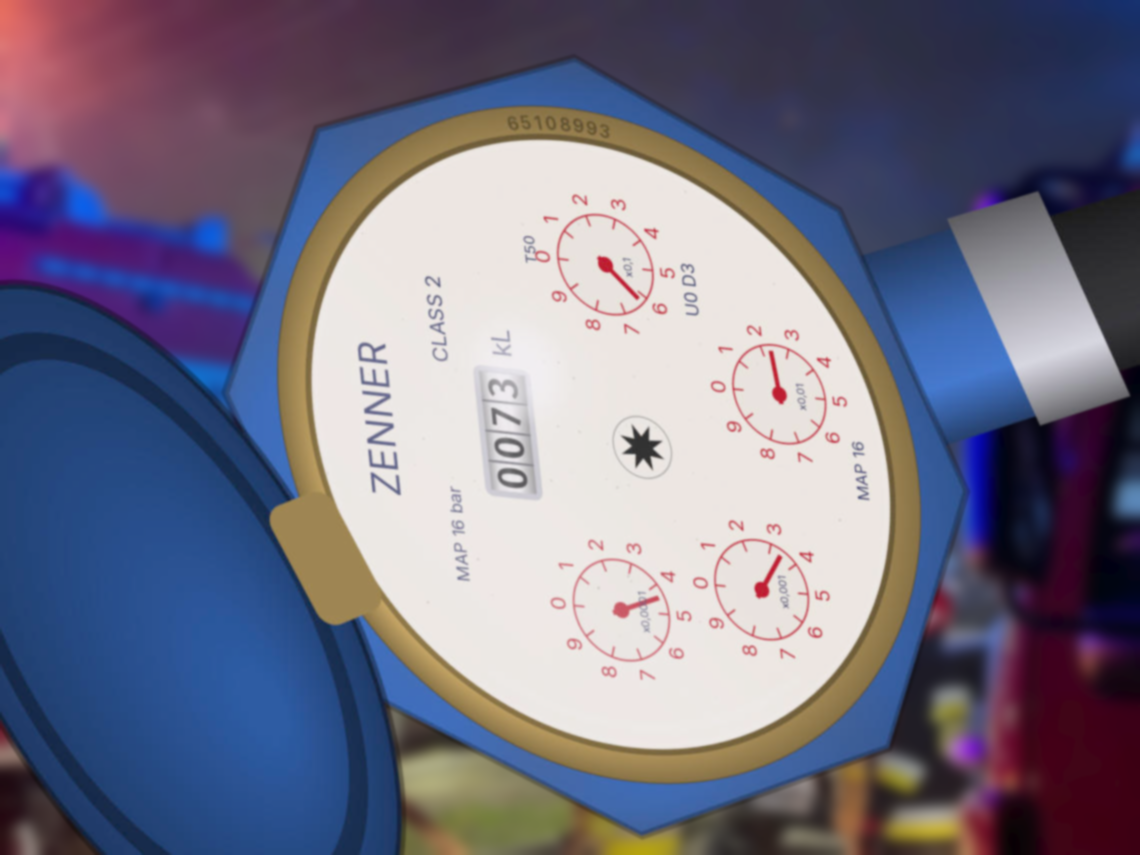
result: **73.6234** kL
